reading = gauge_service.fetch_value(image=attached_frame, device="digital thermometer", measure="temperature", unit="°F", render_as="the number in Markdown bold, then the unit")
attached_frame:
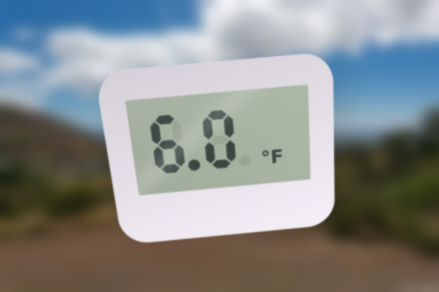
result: **6.0** °F
